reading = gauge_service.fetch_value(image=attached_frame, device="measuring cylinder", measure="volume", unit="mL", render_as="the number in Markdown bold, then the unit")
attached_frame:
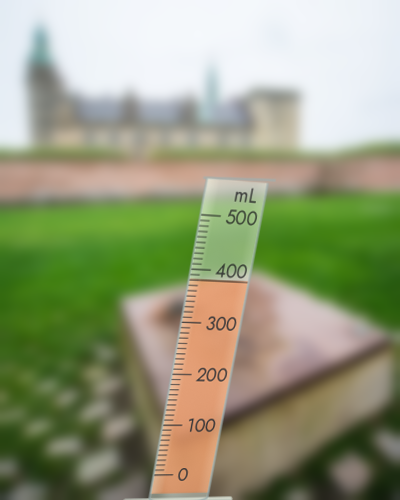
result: **380** mL
